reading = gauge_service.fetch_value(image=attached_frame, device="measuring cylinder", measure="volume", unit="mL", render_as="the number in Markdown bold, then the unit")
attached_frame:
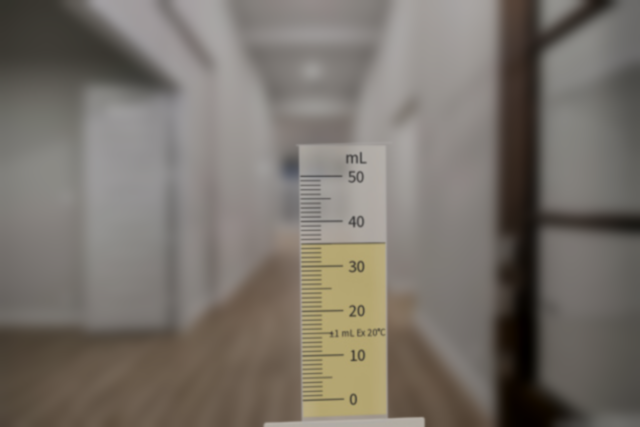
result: **35** mL
